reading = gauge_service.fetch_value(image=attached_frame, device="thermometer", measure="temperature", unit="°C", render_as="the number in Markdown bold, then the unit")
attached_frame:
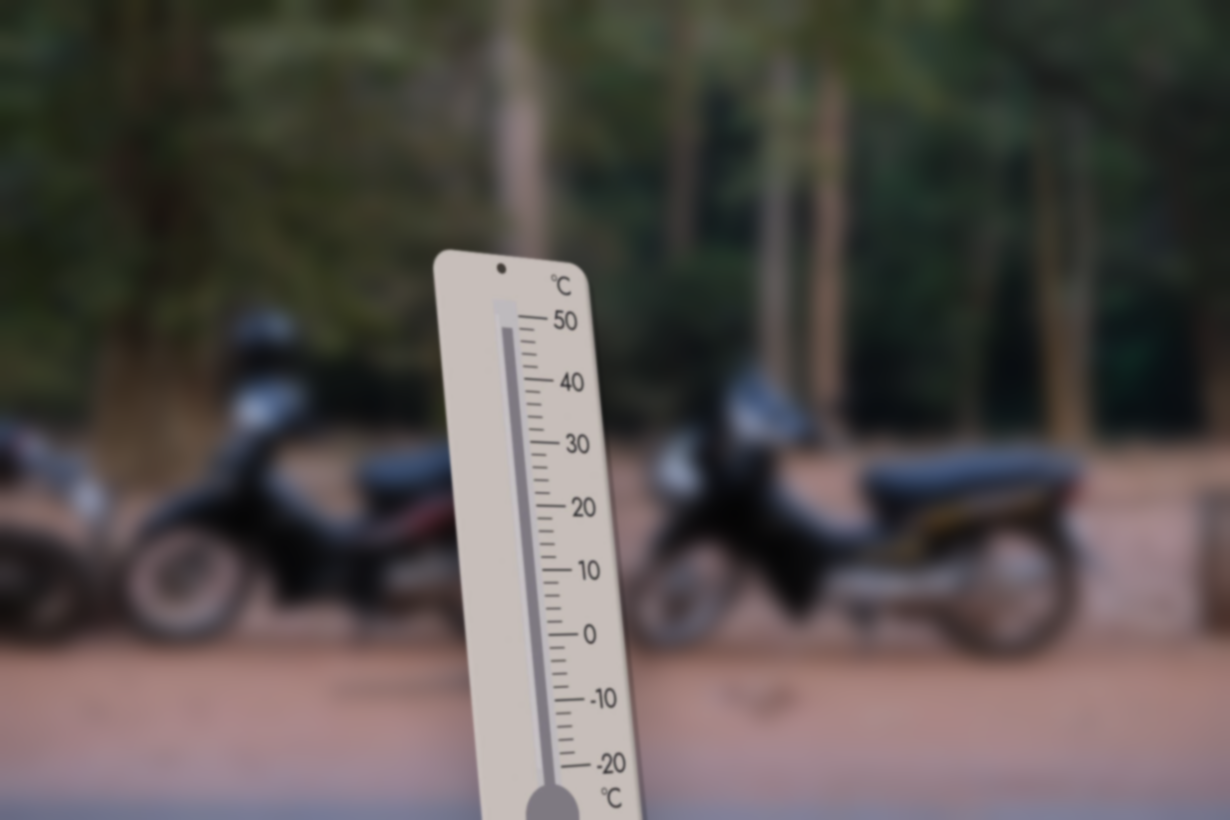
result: **48** °C
